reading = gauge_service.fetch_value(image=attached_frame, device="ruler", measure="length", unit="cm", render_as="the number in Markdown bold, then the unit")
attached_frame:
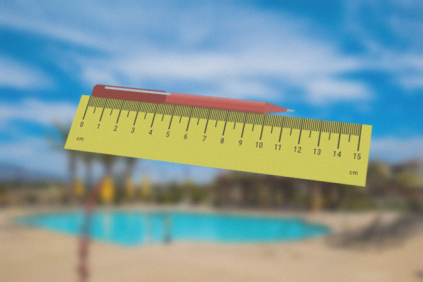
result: **11.5** cm
